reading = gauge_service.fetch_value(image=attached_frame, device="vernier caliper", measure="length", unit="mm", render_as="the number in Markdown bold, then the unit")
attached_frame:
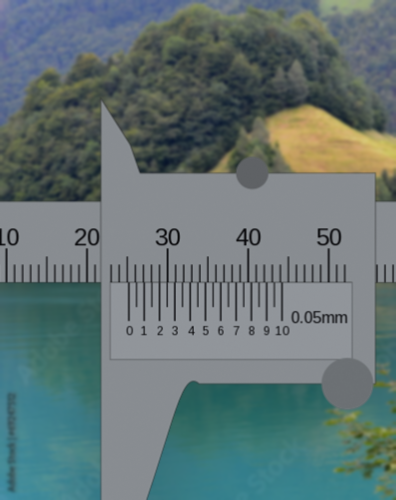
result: **25.2** mm
